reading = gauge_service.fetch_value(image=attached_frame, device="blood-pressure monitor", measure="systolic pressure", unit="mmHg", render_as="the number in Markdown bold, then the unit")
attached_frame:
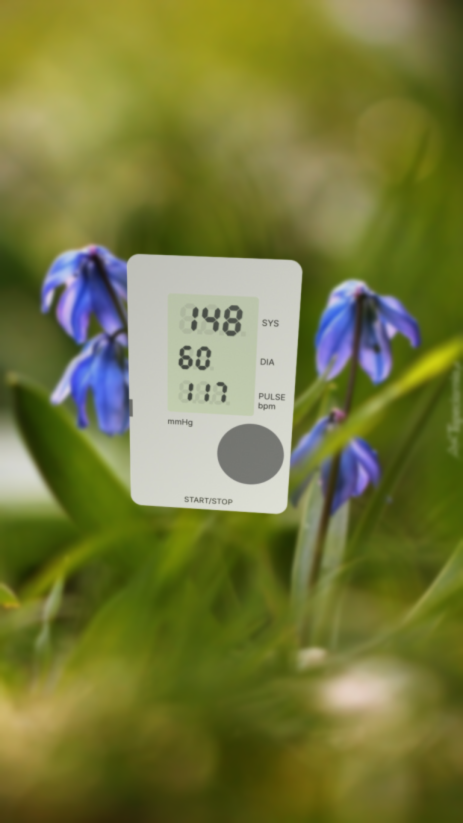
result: **148** mmHg
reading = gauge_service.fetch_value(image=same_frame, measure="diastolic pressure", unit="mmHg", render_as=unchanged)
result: **60** mmHg
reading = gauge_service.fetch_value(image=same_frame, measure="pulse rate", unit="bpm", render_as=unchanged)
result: **117** bpm
